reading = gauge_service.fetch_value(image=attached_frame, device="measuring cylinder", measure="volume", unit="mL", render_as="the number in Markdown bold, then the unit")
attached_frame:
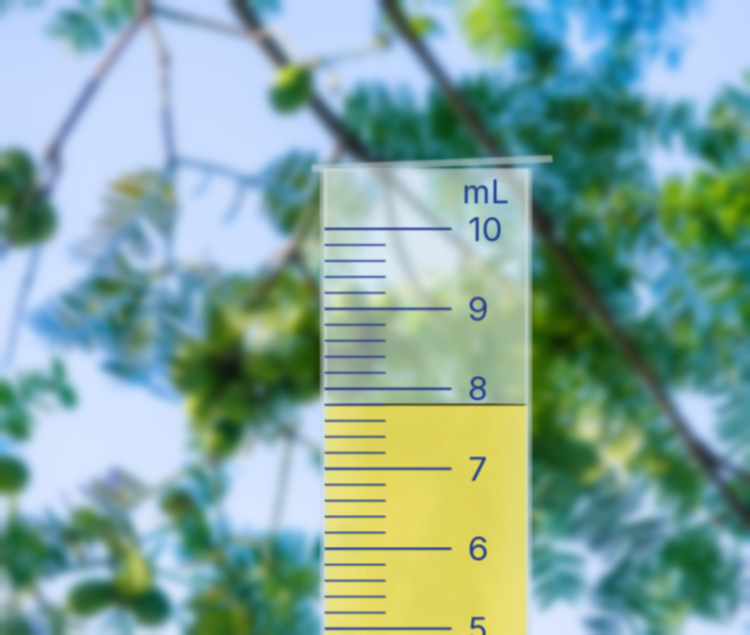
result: **7.8** mL
